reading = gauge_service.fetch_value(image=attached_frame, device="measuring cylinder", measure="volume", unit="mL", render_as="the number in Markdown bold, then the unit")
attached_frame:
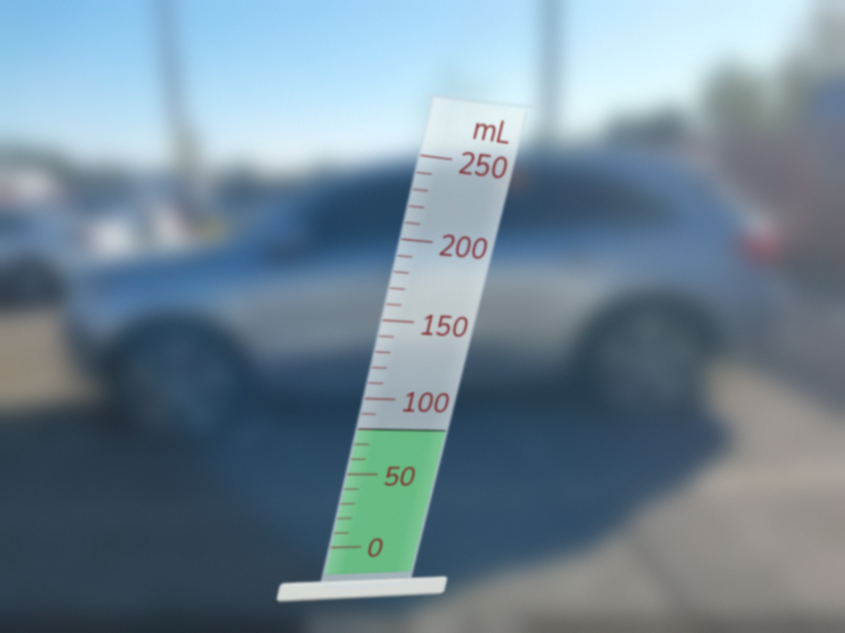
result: **80** mL
